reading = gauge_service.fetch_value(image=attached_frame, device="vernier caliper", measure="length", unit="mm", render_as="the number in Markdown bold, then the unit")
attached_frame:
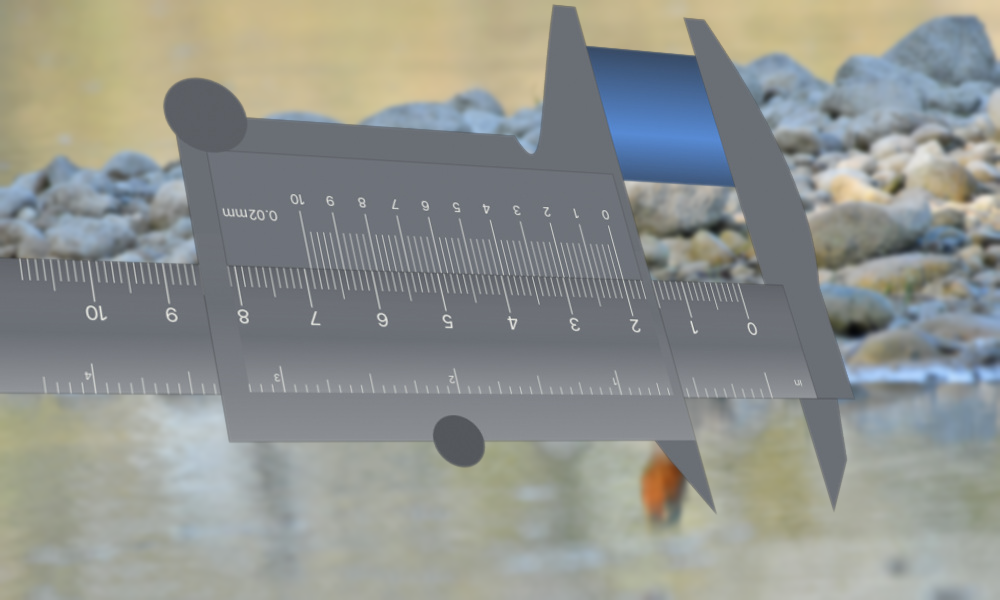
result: **20.0** mm
